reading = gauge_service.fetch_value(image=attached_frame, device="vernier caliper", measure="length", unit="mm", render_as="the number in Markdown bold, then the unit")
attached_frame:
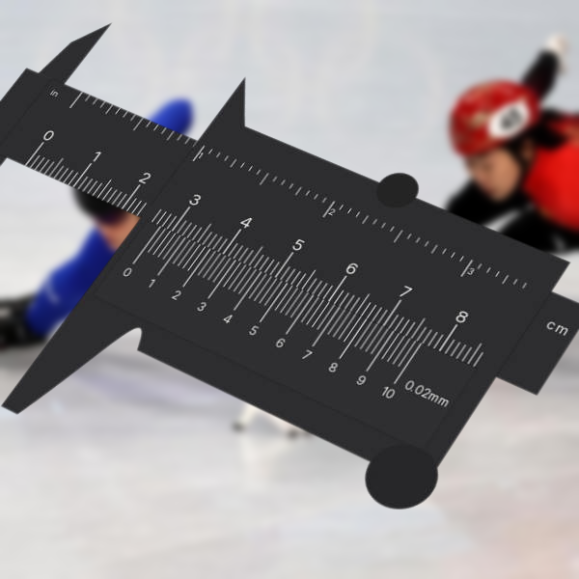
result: **27.8** mm
